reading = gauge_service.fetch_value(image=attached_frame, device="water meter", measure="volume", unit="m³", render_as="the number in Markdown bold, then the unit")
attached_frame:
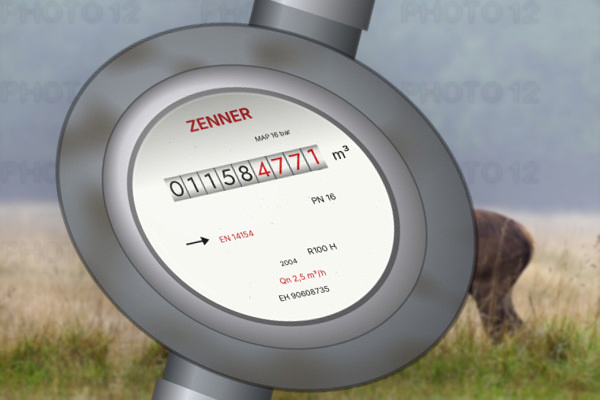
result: **1158.4771** m³
